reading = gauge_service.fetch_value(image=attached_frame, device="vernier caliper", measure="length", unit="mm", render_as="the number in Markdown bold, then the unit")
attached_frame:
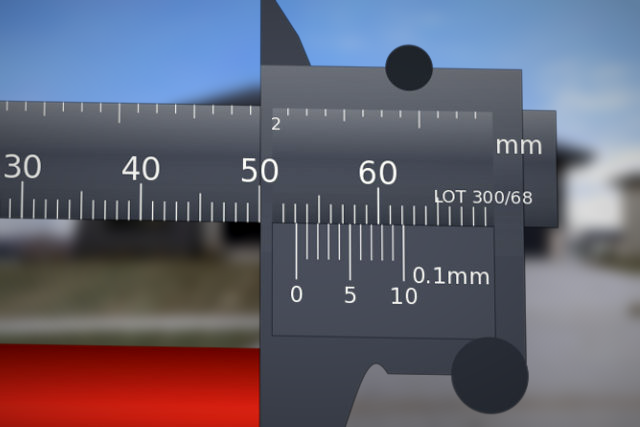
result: **53.1** mm
